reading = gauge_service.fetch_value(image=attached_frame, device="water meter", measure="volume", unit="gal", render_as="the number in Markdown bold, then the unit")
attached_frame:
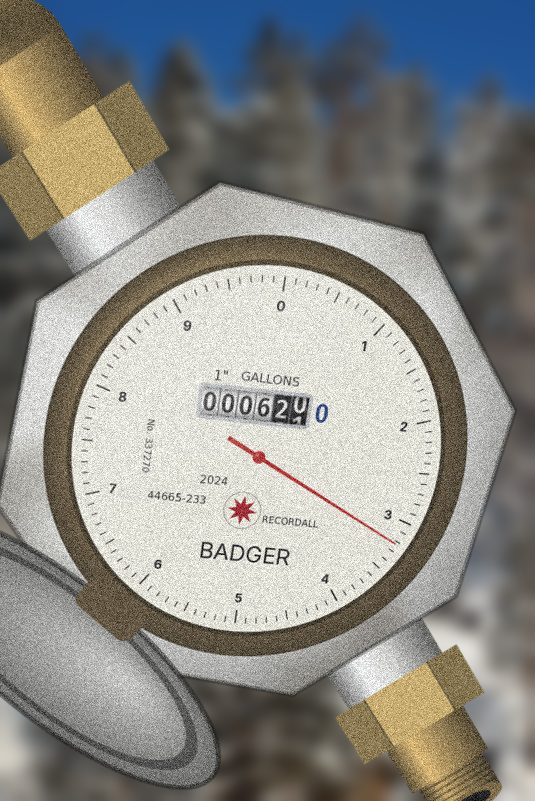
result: **6203.2** gal
